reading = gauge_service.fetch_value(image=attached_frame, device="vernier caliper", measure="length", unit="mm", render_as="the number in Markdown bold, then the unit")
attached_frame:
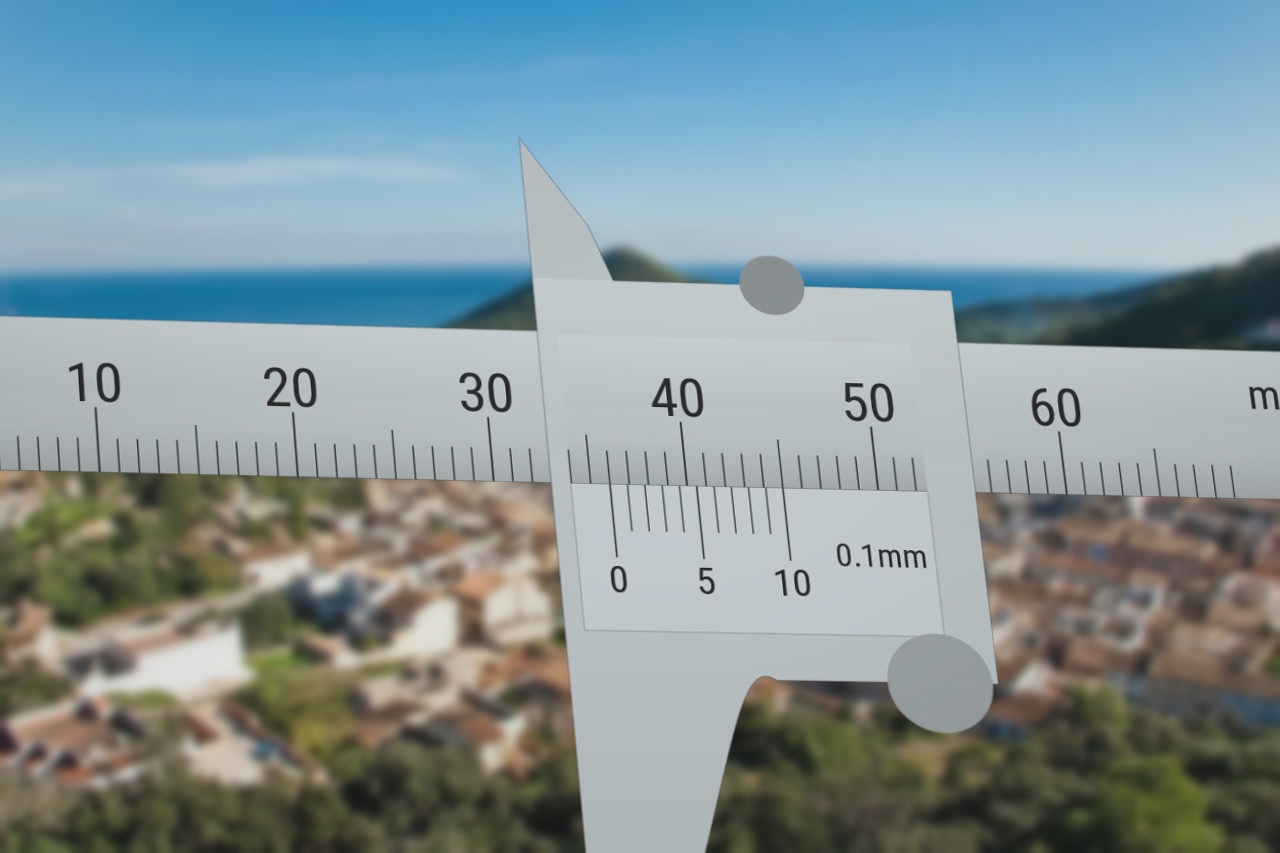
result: **36.0** mm
